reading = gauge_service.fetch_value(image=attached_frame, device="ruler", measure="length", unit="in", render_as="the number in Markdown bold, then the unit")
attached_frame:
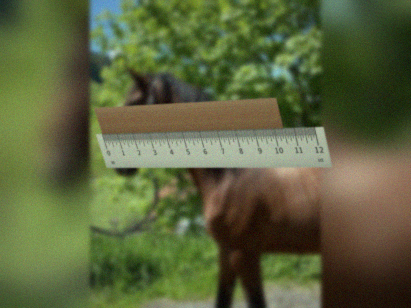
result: **10.5** in
